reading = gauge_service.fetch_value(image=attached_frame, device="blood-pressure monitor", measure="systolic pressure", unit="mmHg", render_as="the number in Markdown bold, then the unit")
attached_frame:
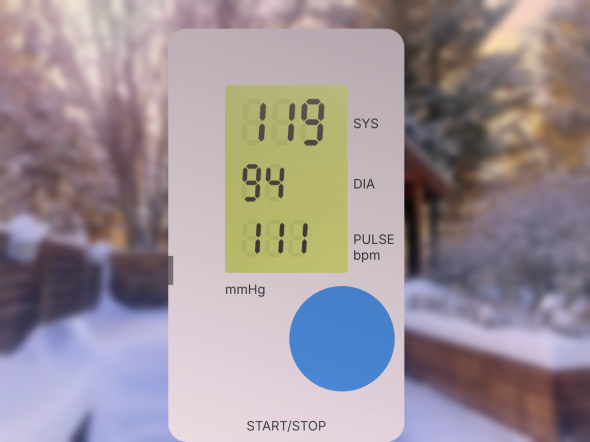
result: **119** mmHg
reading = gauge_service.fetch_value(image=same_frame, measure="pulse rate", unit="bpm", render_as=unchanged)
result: **111** bpm
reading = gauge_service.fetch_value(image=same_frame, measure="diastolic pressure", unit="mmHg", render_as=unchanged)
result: **94** mmHg
